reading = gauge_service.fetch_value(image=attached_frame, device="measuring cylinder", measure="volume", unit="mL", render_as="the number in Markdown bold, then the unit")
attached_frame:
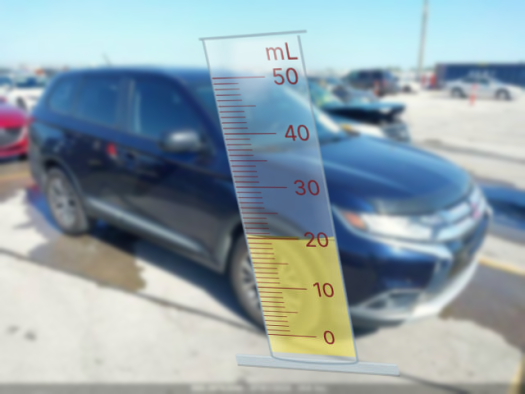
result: **20** mL
